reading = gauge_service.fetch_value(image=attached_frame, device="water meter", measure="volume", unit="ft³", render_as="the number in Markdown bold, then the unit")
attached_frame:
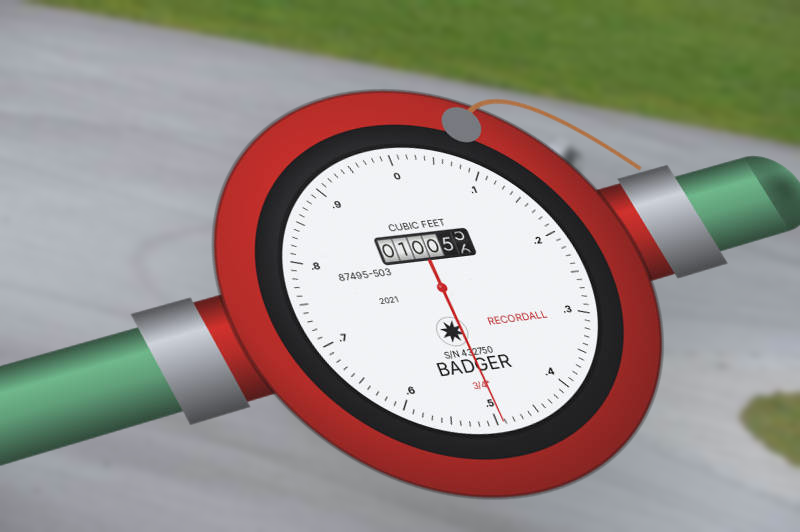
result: **10055.49** ft³
